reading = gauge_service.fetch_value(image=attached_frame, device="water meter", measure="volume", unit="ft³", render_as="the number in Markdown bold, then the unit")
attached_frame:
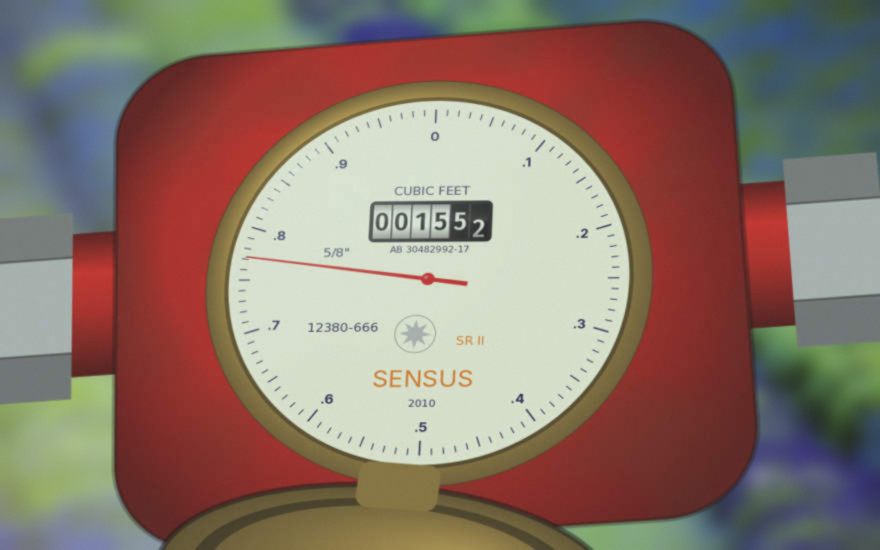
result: **1551.77** ft³
